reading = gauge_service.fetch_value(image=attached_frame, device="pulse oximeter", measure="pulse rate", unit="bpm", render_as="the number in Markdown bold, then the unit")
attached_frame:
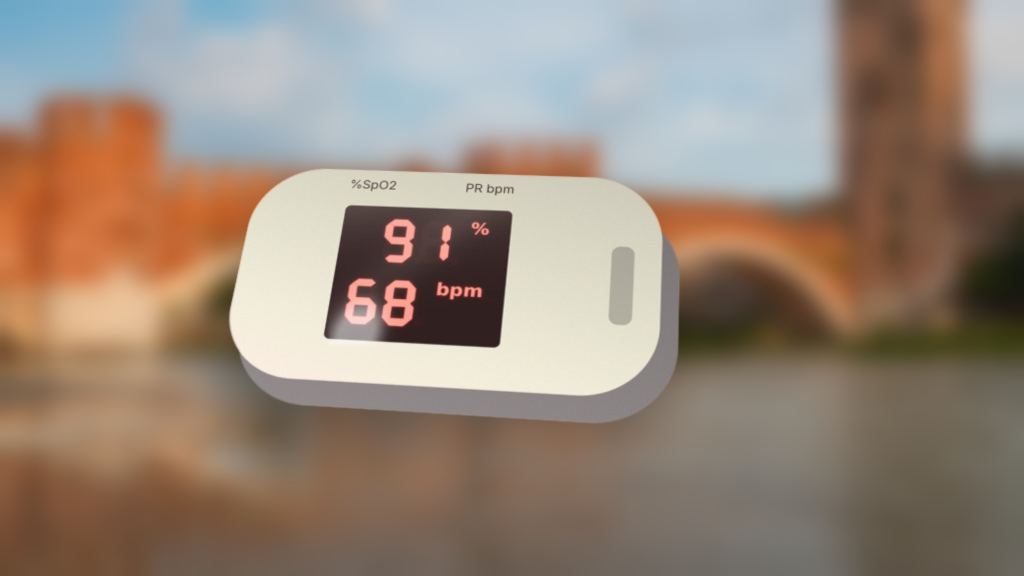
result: **68** bpm
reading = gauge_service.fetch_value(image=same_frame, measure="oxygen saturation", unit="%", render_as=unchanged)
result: **91** %
